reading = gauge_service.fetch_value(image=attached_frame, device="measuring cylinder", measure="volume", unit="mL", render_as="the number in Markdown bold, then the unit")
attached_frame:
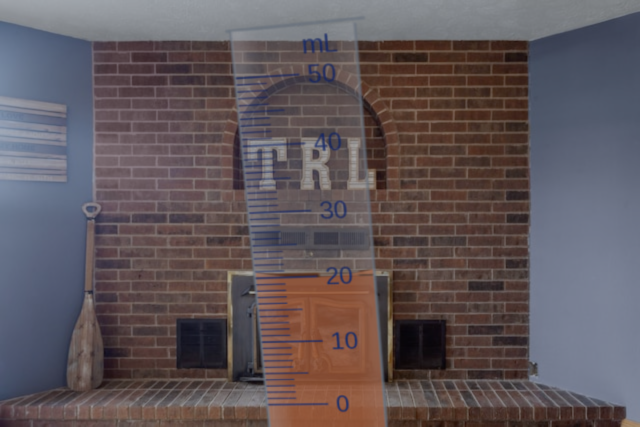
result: **20** mL
